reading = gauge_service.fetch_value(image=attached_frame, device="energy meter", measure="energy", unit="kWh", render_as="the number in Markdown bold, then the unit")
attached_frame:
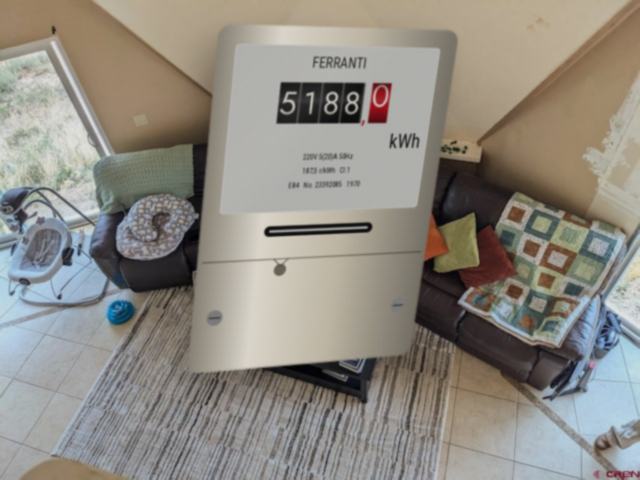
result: **5188.0** kWh
